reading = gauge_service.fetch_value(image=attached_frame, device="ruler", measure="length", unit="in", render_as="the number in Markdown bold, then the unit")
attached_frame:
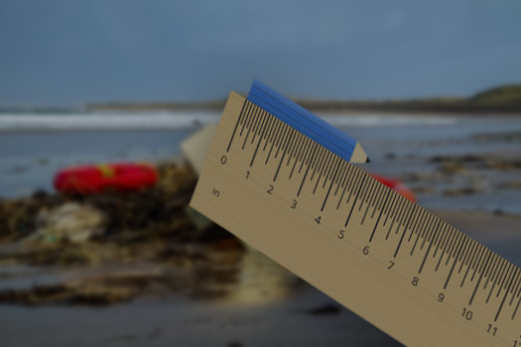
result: **5** in
